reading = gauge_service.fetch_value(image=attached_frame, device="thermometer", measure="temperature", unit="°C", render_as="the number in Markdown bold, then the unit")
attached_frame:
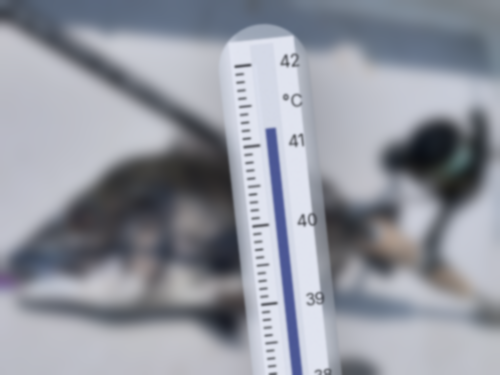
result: **41.2** °C
